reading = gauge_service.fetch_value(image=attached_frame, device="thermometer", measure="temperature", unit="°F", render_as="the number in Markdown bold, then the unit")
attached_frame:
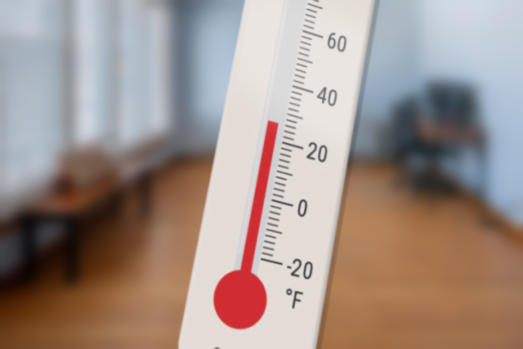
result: **26** °F
